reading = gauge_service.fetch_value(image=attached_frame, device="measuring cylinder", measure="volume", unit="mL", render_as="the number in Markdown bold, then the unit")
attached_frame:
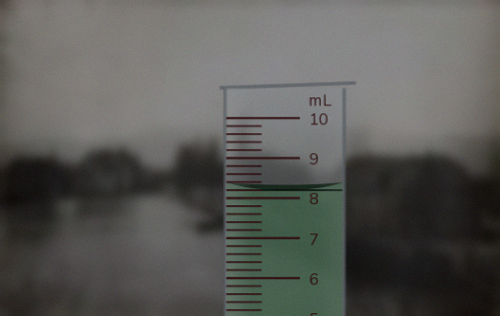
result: **8.2** mL
